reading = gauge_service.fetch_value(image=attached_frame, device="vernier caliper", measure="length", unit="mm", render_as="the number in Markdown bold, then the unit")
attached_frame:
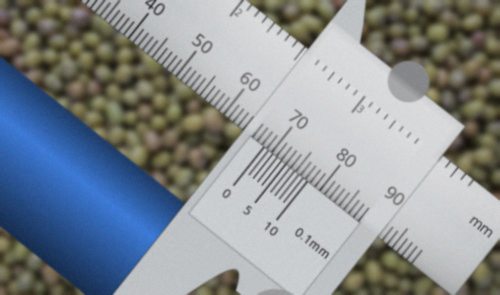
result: **68.5** mm
